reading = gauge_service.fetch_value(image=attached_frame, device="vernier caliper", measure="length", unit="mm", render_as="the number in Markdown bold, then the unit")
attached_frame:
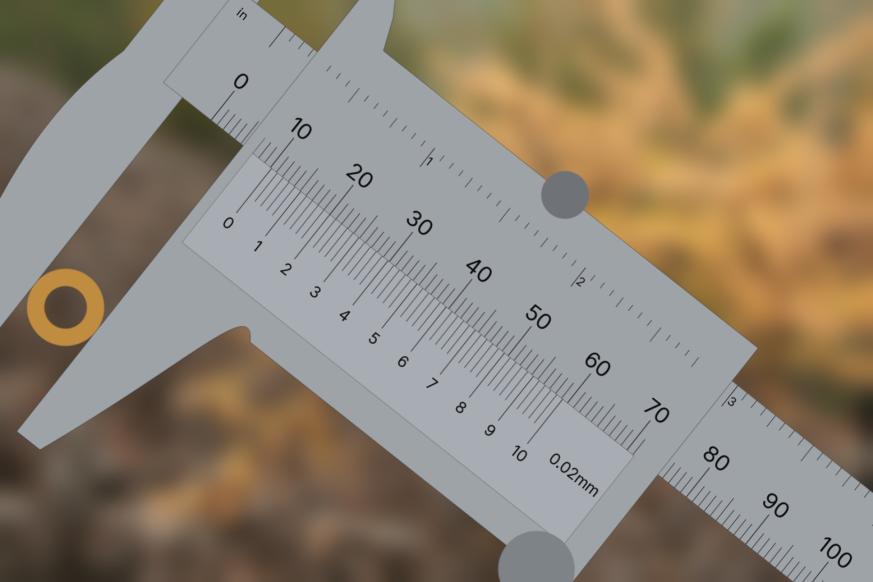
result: **10.2** mm
